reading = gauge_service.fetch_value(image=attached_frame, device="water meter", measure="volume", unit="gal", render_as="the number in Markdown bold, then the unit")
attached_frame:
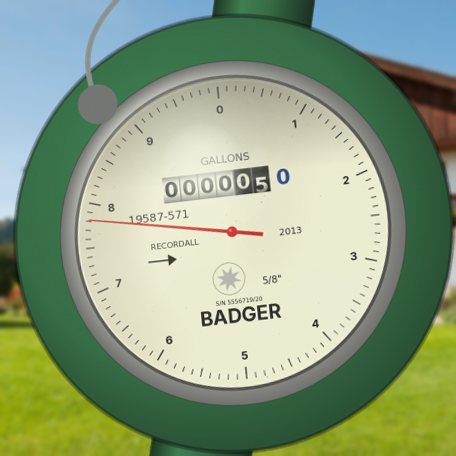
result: **47.8** gal
